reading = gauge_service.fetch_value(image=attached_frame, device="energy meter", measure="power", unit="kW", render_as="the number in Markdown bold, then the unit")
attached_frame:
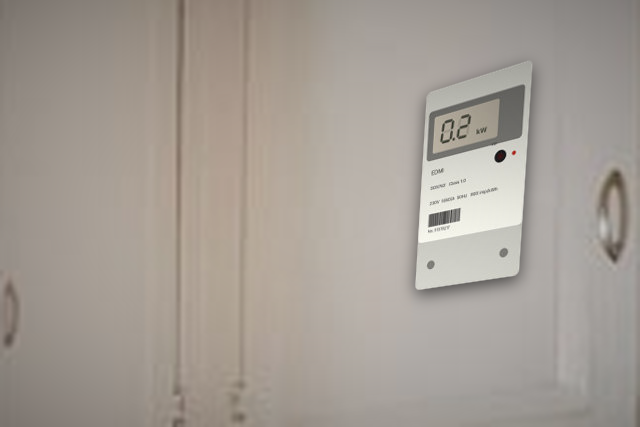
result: **0.2** kW
